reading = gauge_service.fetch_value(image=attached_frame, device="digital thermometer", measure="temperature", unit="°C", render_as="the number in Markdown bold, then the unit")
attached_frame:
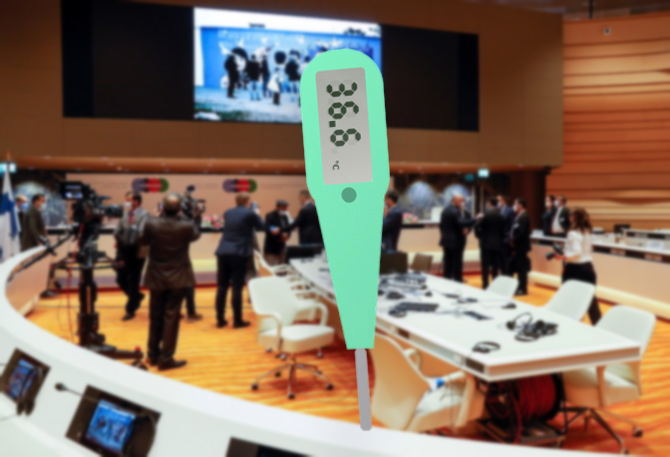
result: **36.6** °C
